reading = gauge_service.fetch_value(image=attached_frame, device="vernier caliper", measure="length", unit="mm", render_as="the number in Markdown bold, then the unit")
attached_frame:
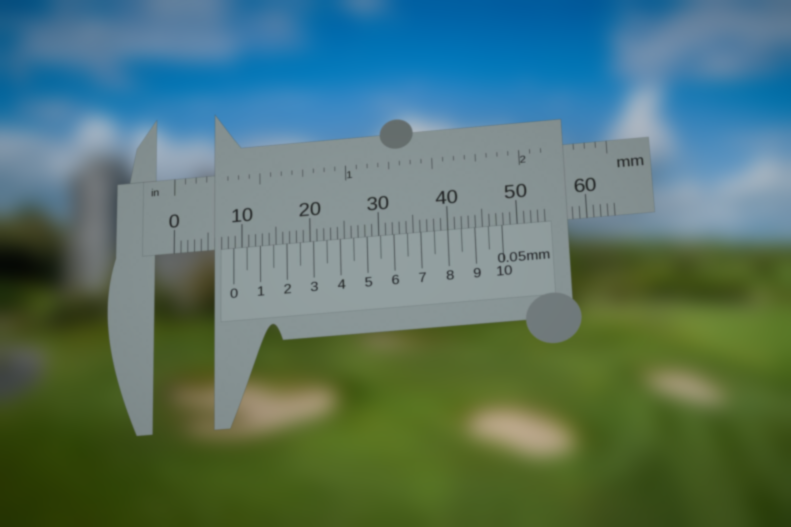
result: **8.8** mm
